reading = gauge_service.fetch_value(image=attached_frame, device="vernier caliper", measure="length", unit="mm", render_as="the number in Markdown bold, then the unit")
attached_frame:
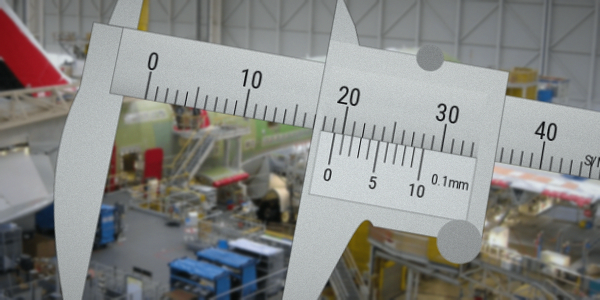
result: **19.2** mm
